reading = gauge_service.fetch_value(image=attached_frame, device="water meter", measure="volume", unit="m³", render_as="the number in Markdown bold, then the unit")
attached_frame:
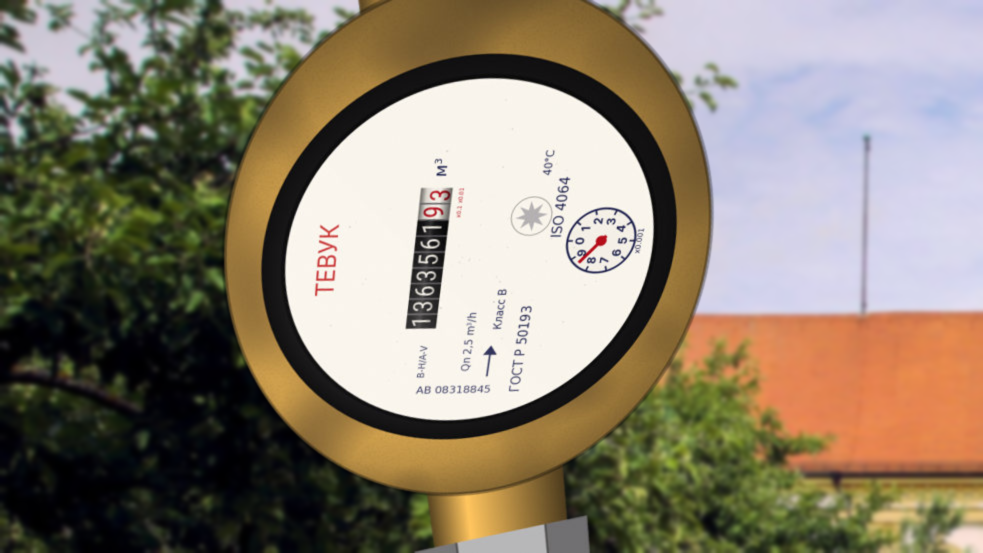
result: **1363561.928** m³
